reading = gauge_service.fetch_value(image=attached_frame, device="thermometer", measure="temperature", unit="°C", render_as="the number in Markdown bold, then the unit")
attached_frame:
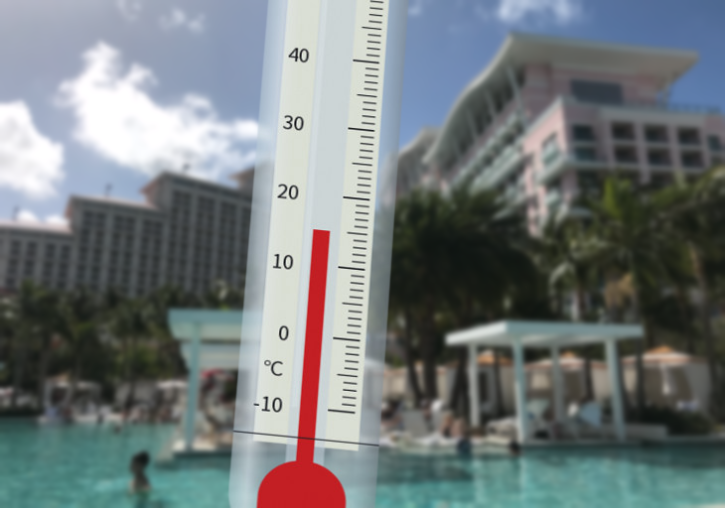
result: **15** °C
